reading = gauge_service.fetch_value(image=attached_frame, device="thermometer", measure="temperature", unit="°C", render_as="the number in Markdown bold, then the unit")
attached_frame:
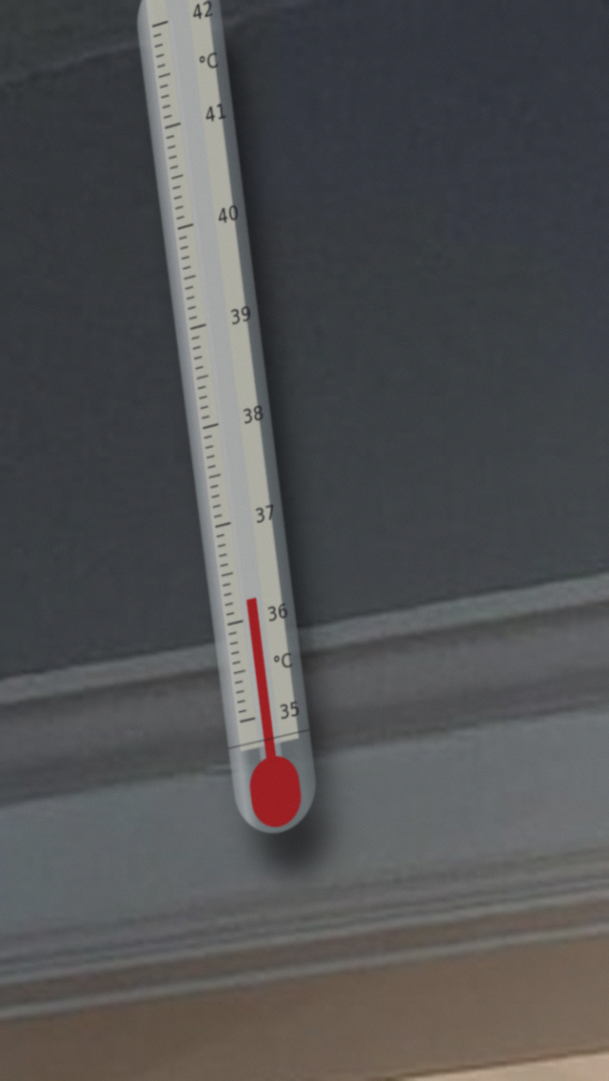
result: **36.2** °C
